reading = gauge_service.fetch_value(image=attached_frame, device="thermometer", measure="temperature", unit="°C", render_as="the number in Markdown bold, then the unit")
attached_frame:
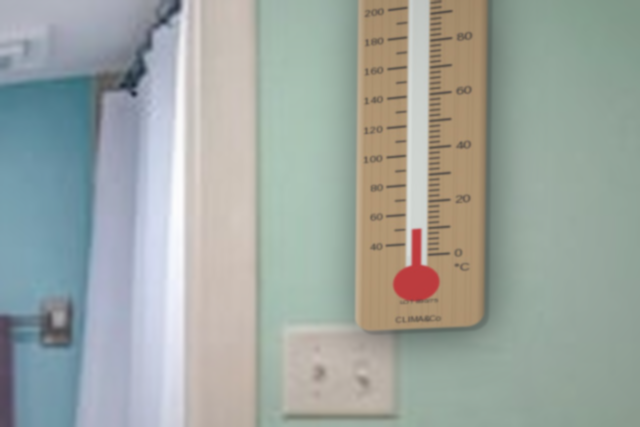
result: **10** °C
